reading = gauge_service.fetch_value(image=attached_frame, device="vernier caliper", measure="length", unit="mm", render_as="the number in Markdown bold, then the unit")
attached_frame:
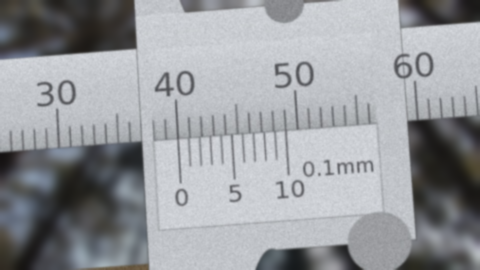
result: **40.0** mm
